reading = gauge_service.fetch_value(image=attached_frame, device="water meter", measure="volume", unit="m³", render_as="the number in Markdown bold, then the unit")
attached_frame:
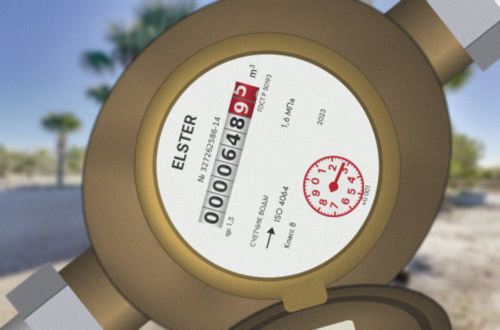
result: **648.952** m³
